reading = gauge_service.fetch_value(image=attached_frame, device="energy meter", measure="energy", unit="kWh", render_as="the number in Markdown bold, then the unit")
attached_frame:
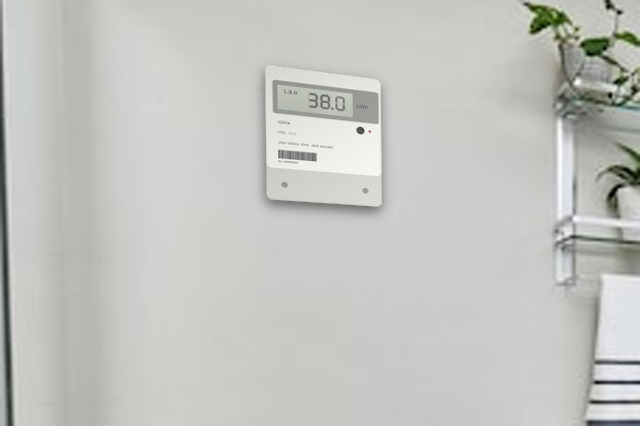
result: **38.0** kWh
